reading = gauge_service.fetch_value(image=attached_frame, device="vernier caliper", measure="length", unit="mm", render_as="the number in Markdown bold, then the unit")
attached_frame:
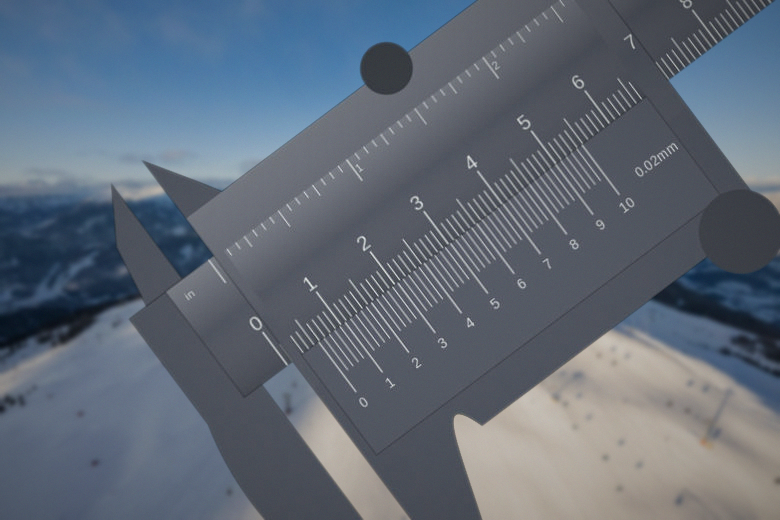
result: **5.8** mm
